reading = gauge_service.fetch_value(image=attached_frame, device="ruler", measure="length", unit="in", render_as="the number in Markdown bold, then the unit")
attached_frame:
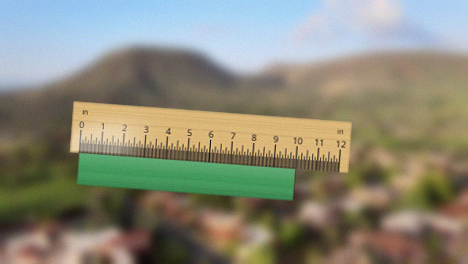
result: **10** in
